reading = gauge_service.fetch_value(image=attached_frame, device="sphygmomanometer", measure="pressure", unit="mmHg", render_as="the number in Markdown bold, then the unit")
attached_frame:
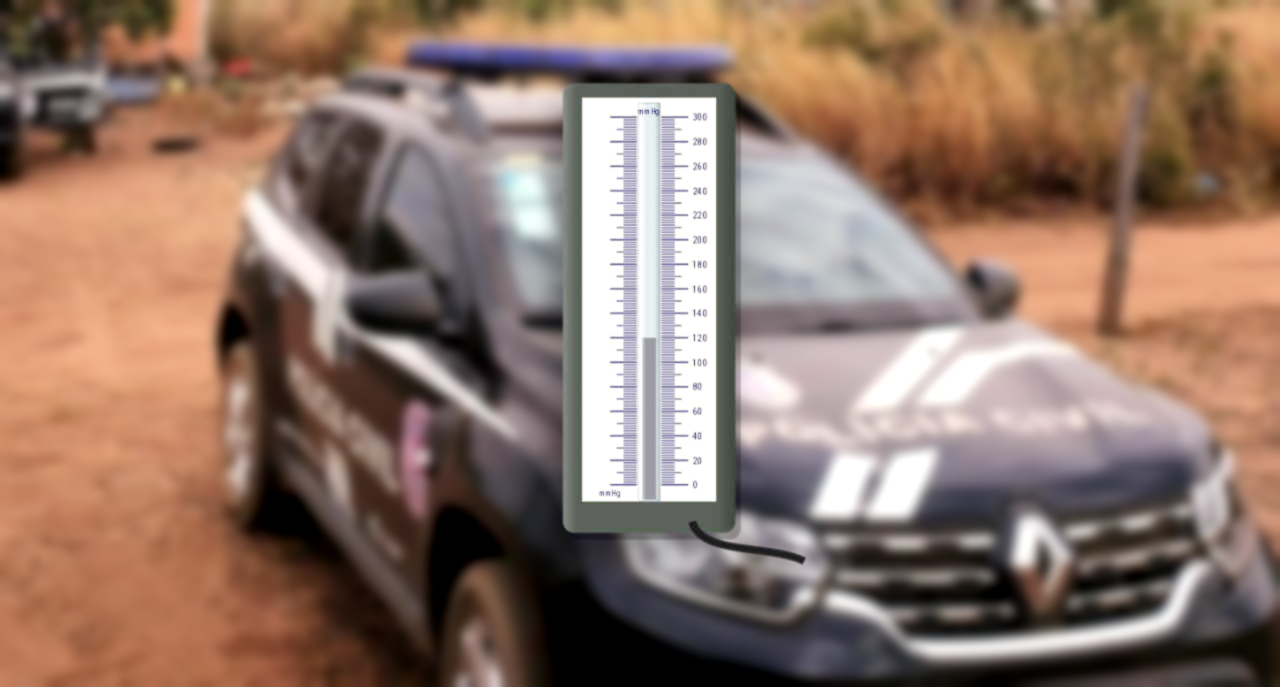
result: **120** mmHg
